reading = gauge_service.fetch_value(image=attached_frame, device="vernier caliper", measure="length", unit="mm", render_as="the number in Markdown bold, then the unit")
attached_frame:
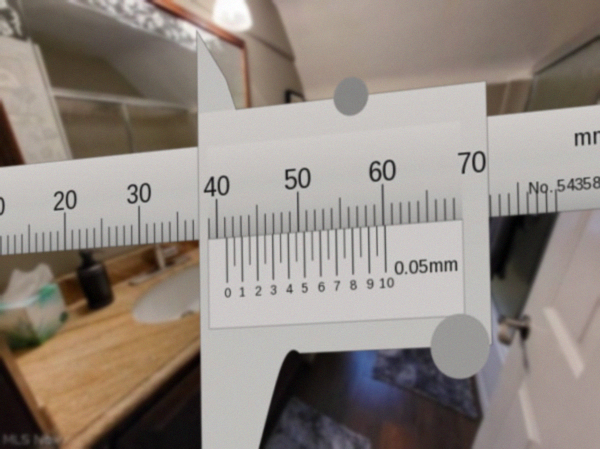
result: **41.2** mm
